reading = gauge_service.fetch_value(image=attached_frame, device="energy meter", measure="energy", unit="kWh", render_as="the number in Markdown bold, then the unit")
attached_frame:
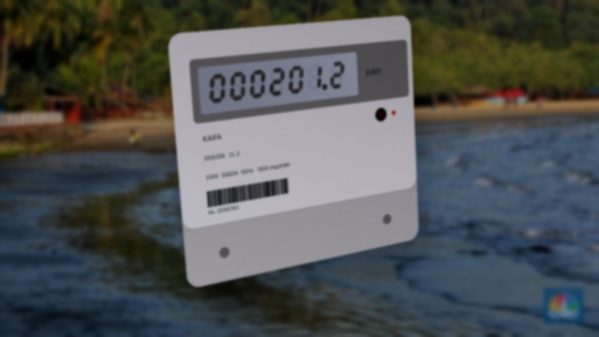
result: **201.2** kWh
